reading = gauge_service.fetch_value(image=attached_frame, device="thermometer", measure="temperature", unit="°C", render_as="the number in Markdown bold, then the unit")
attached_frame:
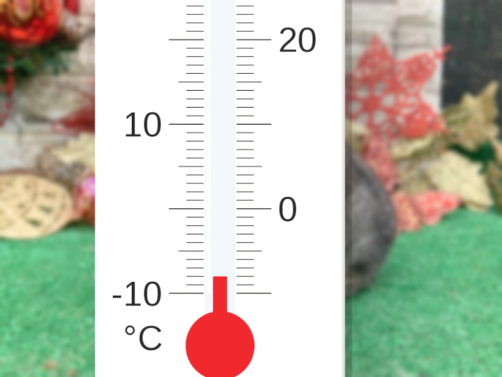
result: **-8** °C
